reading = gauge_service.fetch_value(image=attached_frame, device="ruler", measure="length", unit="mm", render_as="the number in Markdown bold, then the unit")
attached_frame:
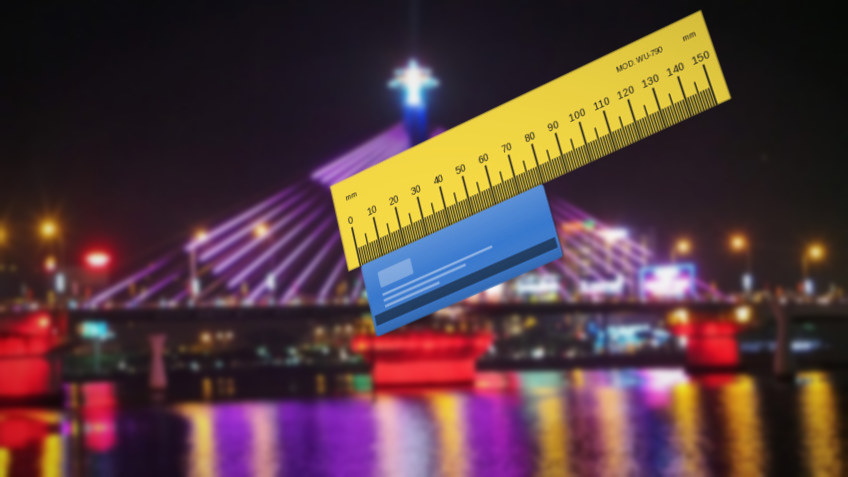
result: **80** mm
